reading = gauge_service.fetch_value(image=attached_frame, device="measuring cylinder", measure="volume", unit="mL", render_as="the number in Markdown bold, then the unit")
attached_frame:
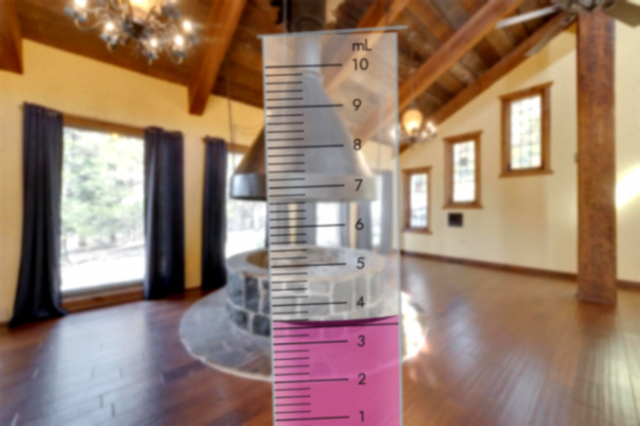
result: **3.4** mL
